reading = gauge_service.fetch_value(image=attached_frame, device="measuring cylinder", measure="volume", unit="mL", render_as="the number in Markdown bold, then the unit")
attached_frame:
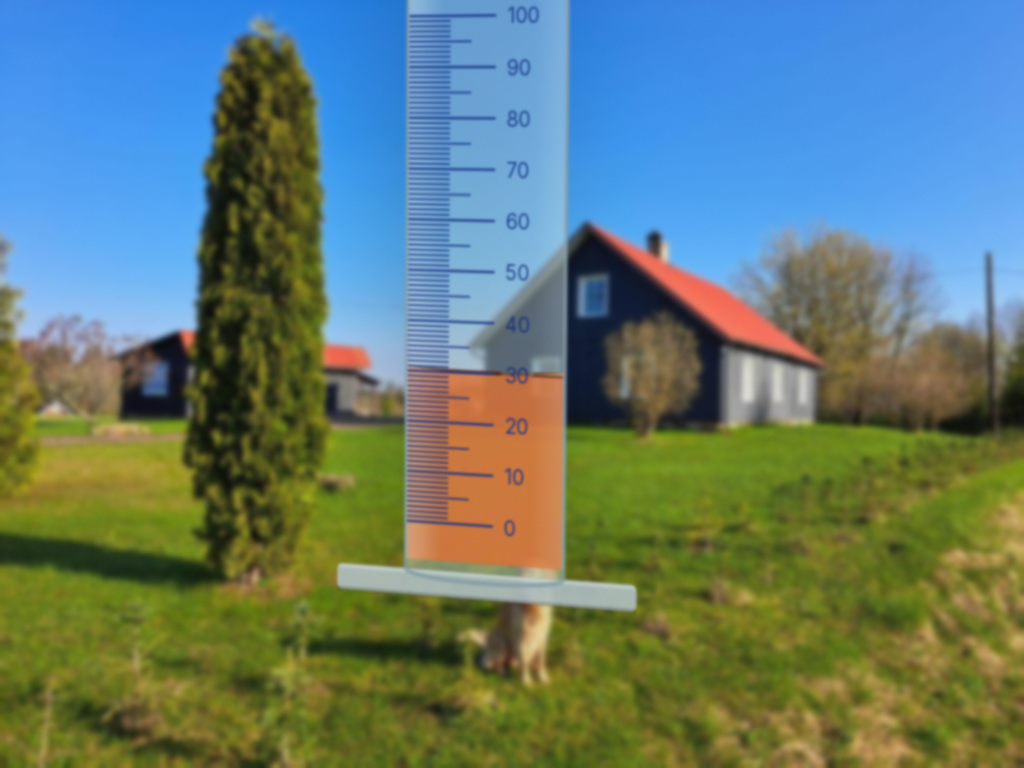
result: **30** mL
